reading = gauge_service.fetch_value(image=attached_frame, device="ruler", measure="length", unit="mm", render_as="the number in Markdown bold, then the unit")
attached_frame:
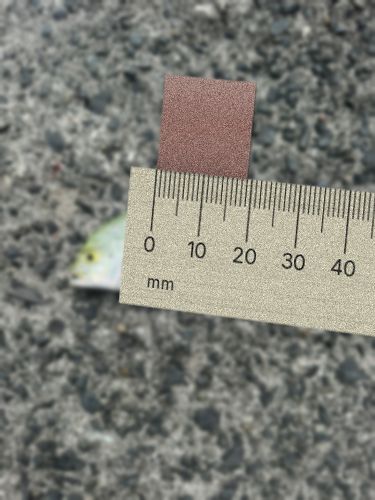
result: **19** mm
